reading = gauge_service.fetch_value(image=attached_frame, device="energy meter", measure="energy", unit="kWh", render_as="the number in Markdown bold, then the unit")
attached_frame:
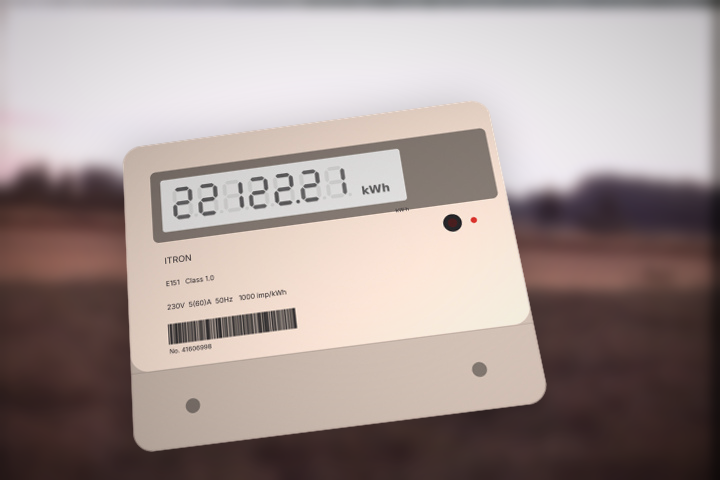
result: **22122.21** kWh
